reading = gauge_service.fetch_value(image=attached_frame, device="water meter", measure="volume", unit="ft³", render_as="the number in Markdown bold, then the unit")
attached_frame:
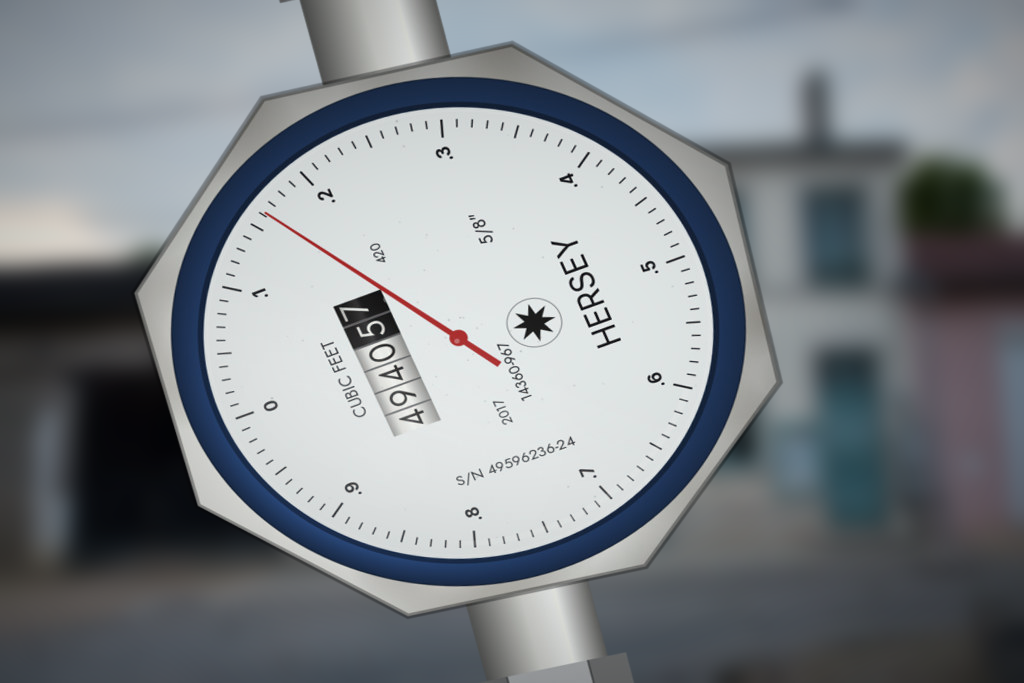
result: **494057.16** ft³
